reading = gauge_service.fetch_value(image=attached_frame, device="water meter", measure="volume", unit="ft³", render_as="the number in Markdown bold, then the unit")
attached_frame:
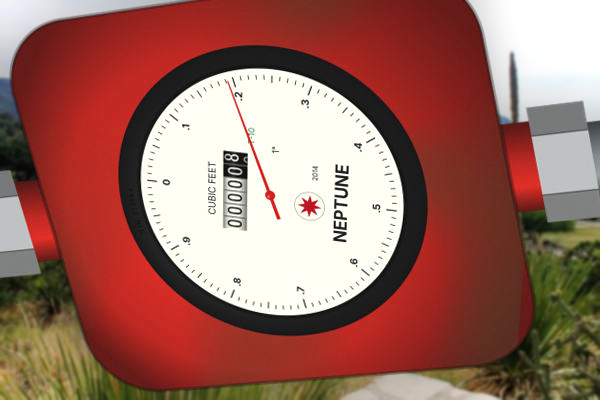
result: **8.19** ft³
